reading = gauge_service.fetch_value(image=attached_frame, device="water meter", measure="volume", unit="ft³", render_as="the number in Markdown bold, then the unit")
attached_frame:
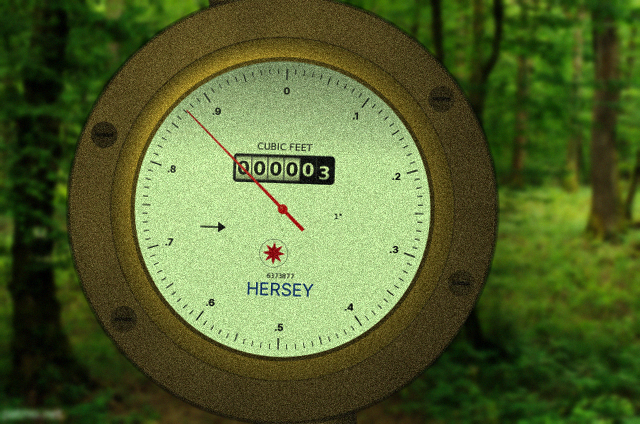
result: **2.87** ft³
